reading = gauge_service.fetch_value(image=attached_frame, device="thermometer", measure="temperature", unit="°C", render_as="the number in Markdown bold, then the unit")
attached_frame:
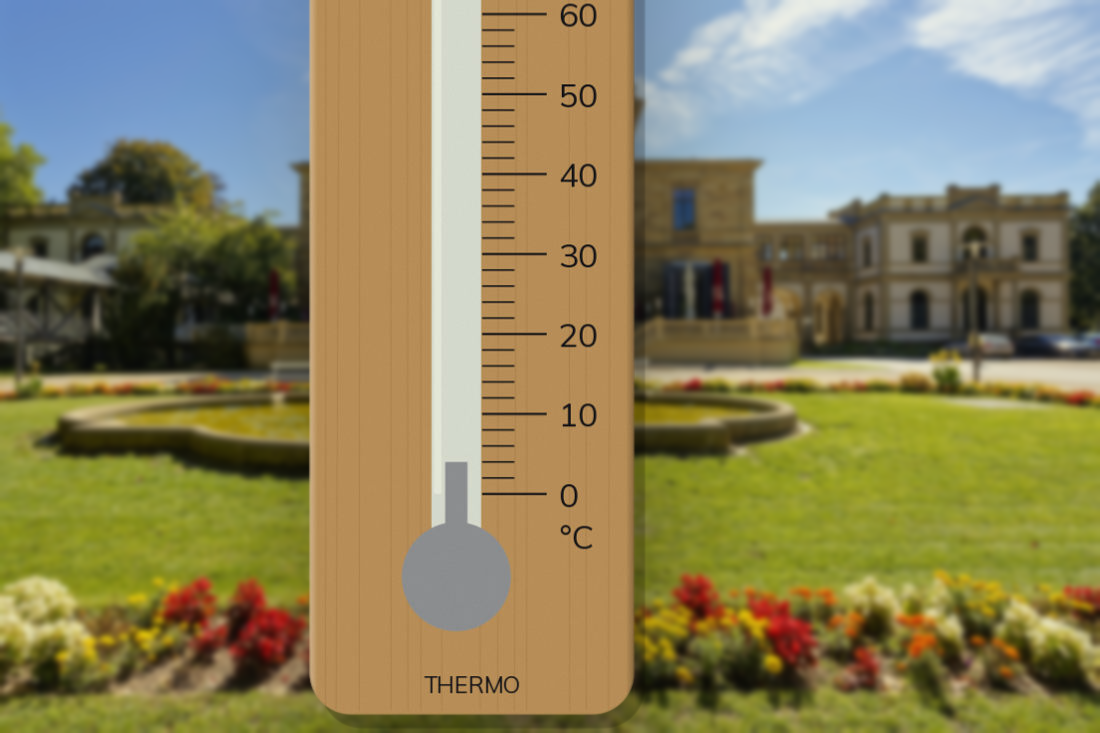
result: **4** °C
